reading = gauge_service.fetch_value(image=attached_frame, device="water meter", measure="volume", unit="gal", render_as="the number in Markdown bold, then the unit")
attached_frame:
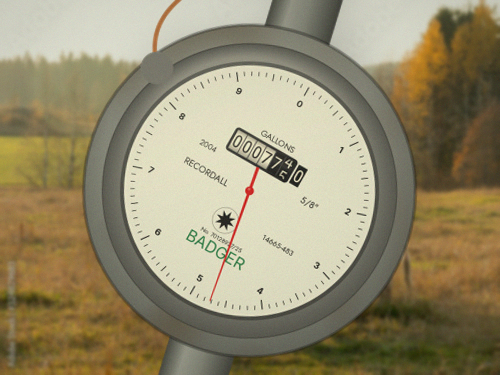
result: **7744.7** gal
